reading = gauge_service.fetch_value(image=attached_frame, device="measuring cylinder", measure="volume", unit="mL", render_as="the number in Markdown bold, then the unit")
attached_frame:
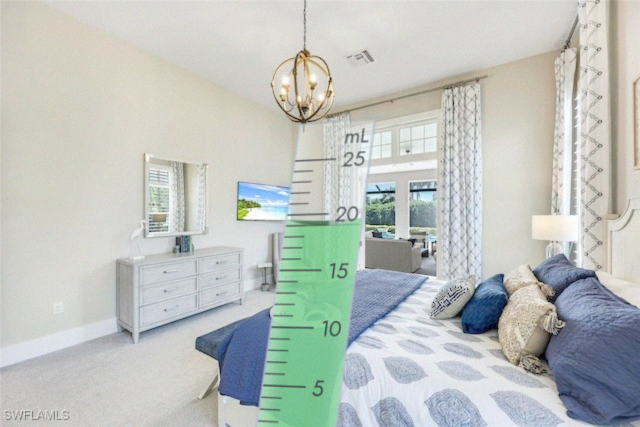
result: **19** mL
